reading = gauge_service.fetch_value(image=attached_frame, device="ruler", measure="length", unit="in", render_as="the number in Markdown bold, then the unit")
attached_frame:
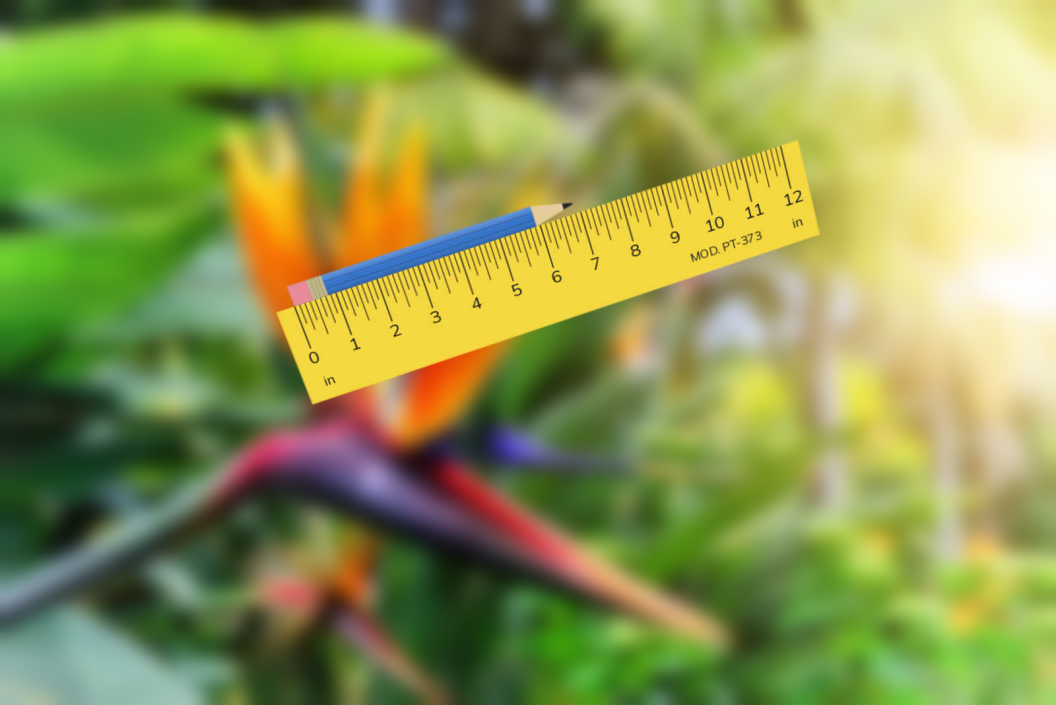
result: **6.875** in
